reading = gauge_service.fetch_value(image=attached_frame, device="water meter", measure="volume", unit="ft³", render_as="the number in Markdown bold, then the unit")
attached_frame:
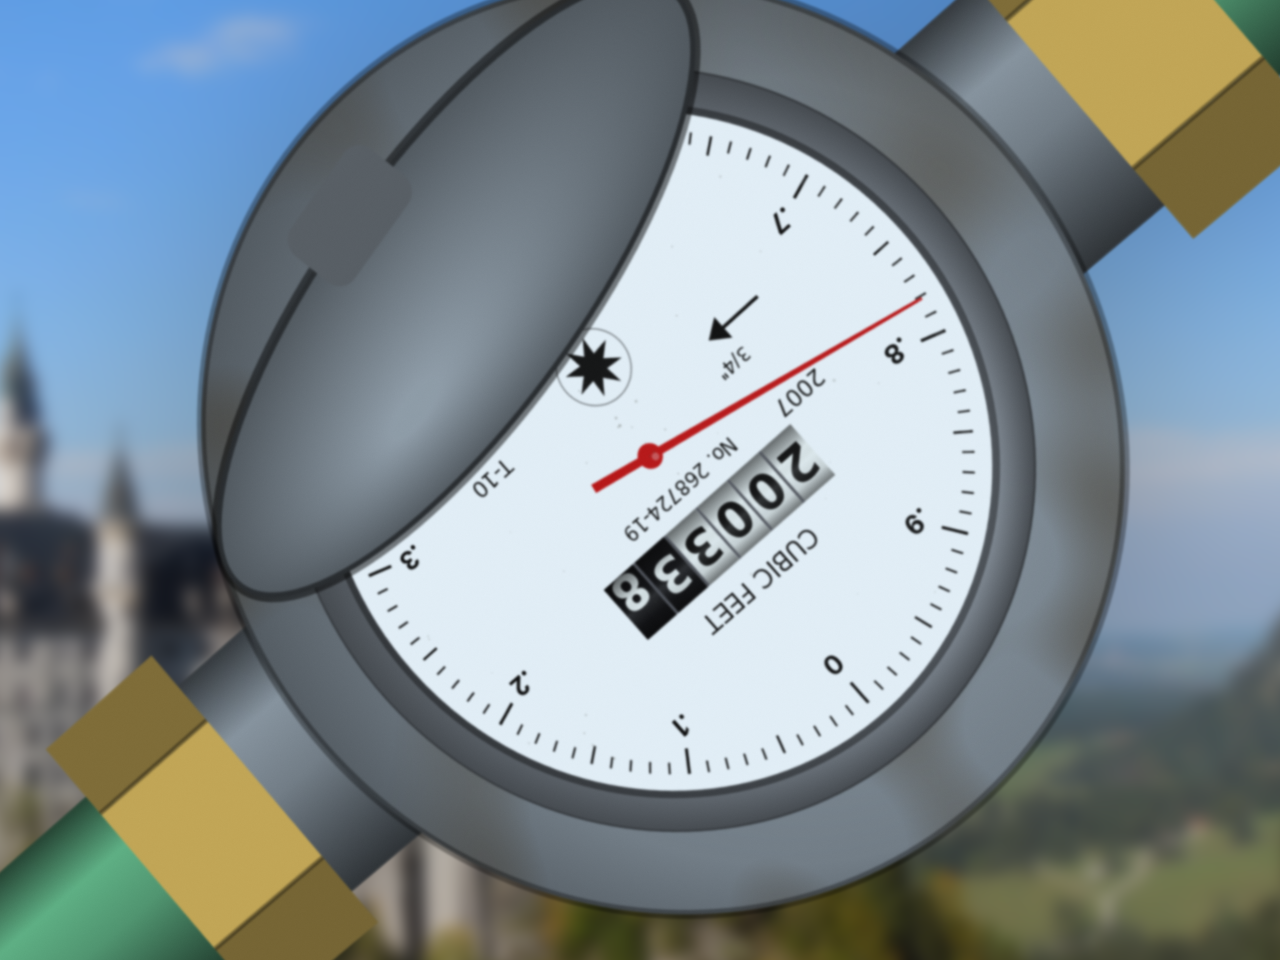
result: **200337.78** ft³
